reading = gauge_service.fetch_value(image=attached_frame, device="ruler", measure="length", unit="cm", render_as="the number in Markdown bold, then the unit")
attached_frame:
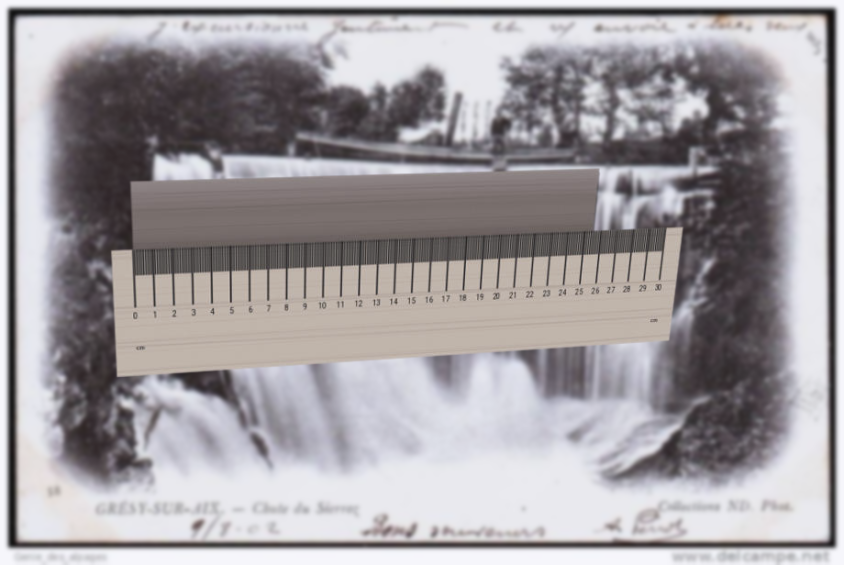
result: **25.5** cm
